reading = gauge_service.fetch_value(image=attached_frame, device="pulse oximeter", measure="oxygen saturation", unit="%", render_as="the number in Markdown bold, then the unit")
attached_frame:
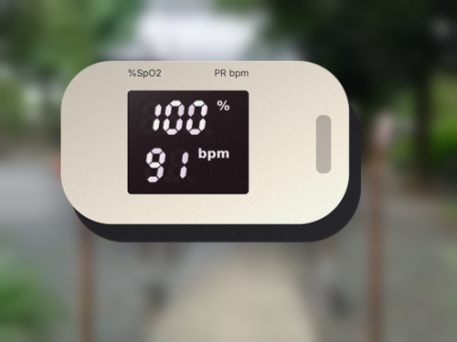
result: **100** %
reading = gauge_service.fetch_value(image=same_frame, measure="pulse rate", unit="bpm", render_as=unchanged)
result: **91** bpm
